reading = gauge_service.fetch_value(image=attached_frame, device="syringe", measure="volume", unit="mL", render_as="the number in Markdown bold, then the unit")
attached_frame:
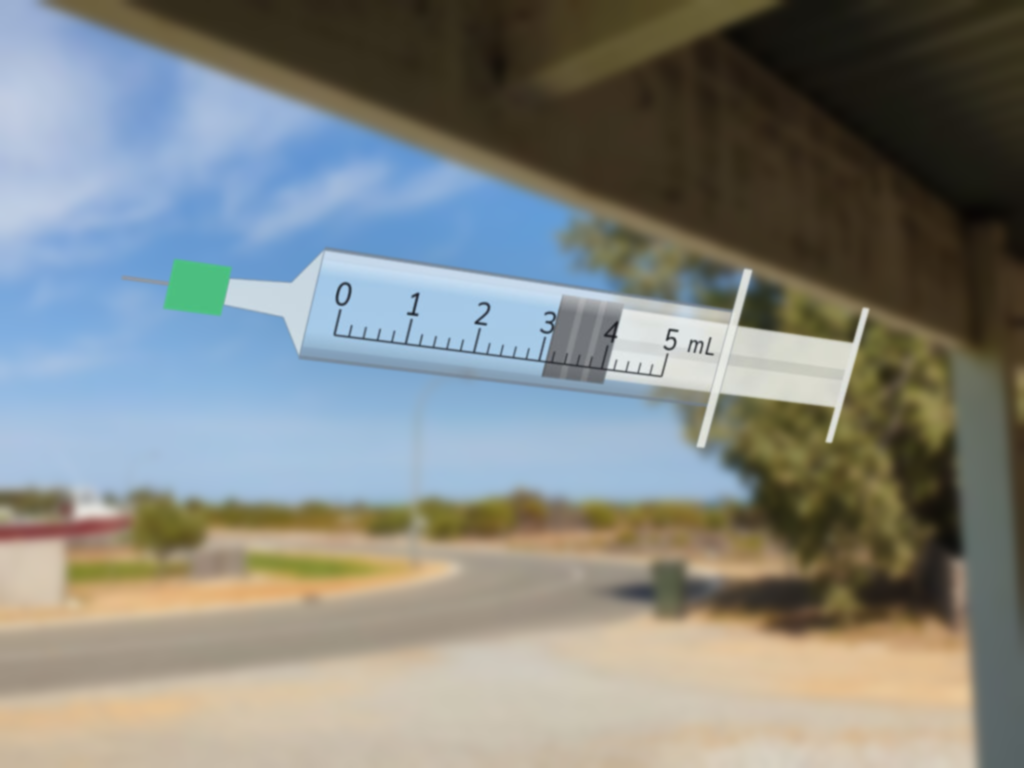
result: **3.1** mL
